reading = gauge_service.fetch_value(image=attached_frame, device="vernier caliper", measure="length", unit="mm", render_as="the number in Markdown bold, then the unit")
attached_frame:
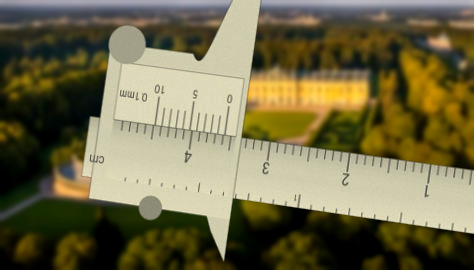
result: **35.8** mm
